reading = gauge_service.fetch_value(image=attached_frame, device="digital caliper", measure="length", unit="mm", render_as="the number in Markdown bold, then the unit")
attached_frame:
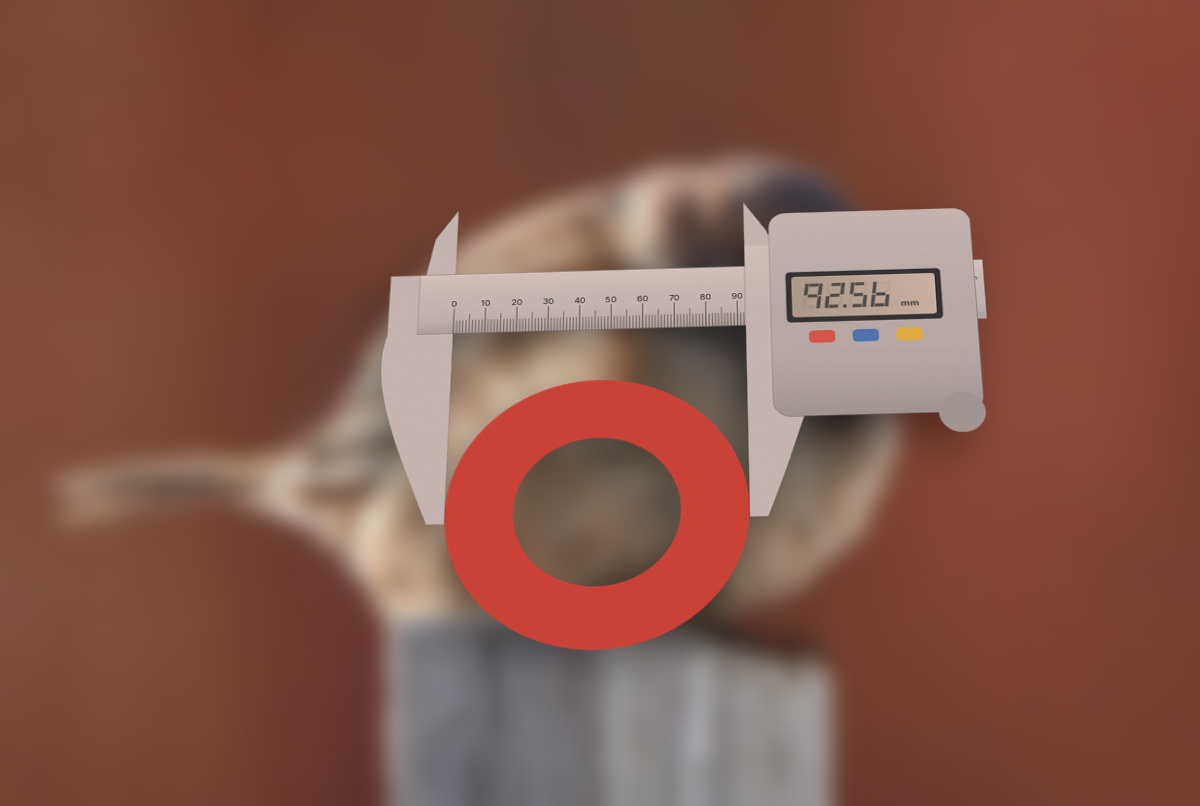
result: **92.56** mm
